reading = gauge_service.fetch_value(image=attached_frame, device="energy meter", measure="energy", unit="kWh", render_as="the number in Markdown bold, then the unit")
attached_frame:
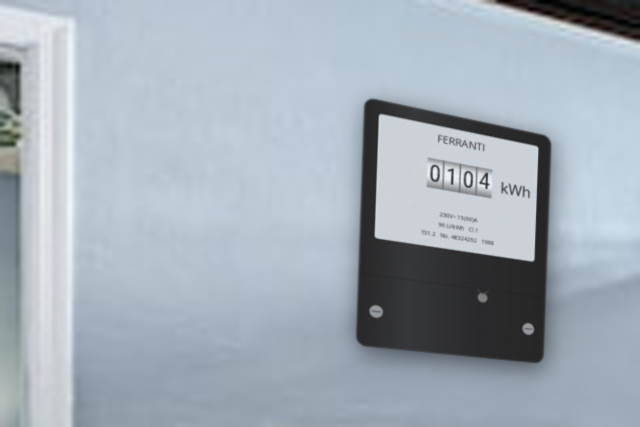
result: **104** kWh
